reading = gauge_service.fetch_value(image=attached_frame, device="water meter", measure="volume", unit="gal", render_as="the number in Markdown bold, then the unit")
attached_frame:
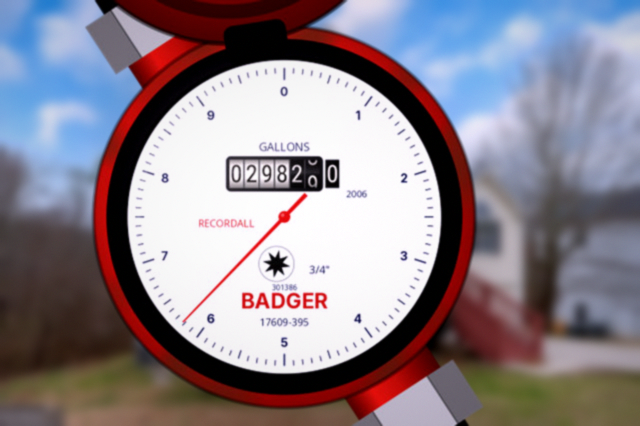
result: **298286.2** gal
